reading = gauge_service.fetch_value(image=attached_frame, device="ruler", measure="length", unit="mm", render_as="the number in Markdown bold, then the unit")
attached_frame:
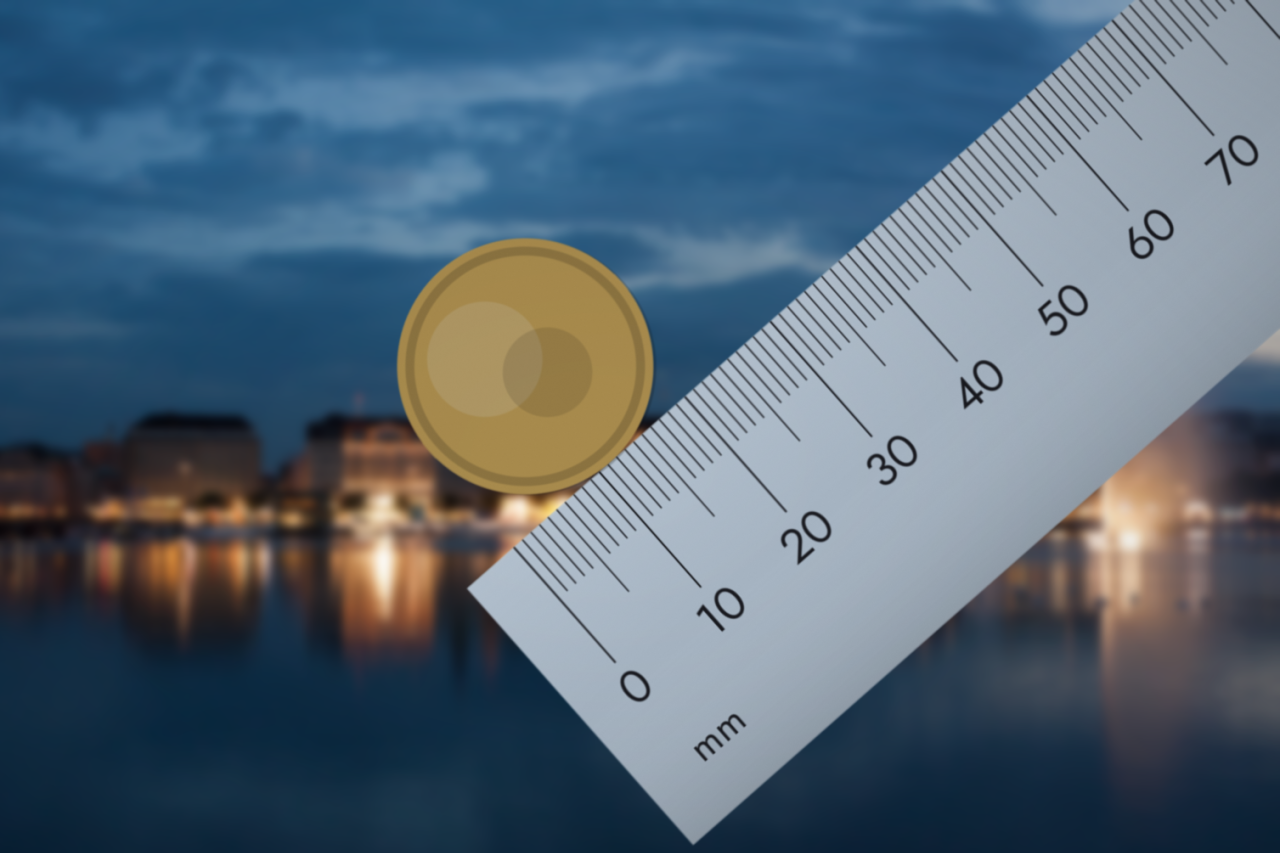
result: **22.5** mm
